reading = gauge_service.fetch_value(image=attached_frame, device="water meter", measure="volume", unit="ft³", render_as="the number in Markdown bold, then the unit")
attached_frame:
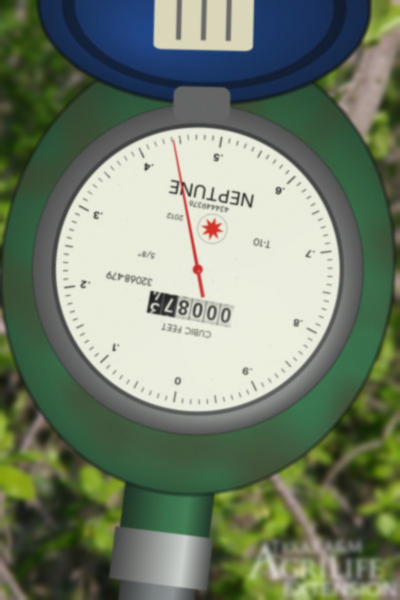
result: **873.44** ft³
